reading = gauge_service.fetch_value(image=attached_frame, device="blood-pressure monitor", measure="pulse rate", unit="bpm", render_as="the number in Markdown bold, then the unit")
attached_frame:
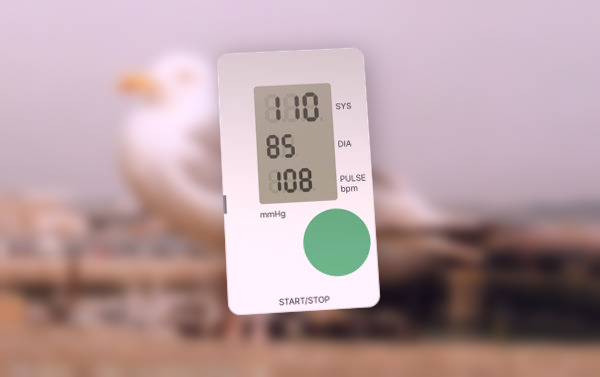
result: **108** bpm
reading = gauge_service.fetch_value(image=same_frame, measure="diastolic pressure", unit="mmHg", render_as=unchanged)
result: **85** mmHg
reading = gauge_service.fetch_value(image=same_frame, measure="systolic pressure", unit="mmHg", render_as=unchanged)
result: **110** mmHg
